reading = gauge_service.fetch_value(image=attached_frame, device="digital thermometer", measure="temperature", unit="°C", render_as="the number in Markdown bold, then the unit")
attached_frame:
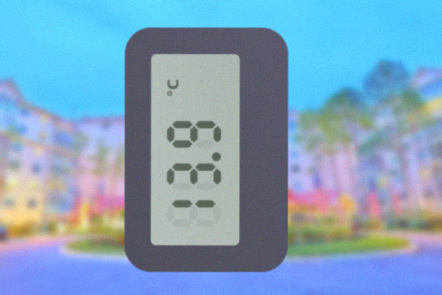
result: **13.9** °C
